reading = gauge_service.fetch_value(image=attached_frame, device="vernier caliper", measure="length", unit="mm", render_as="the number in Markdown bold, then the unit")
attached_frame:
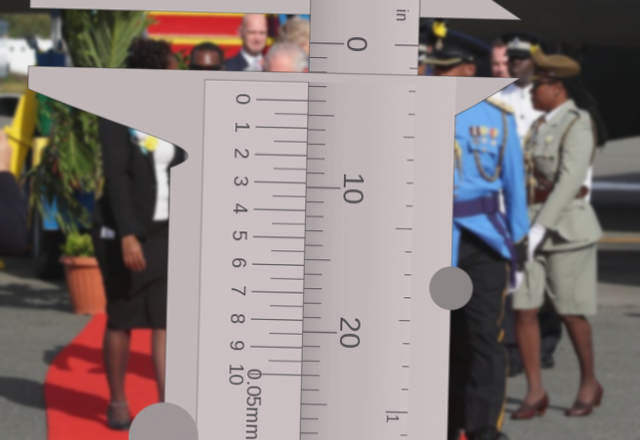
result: **4.0** mm
